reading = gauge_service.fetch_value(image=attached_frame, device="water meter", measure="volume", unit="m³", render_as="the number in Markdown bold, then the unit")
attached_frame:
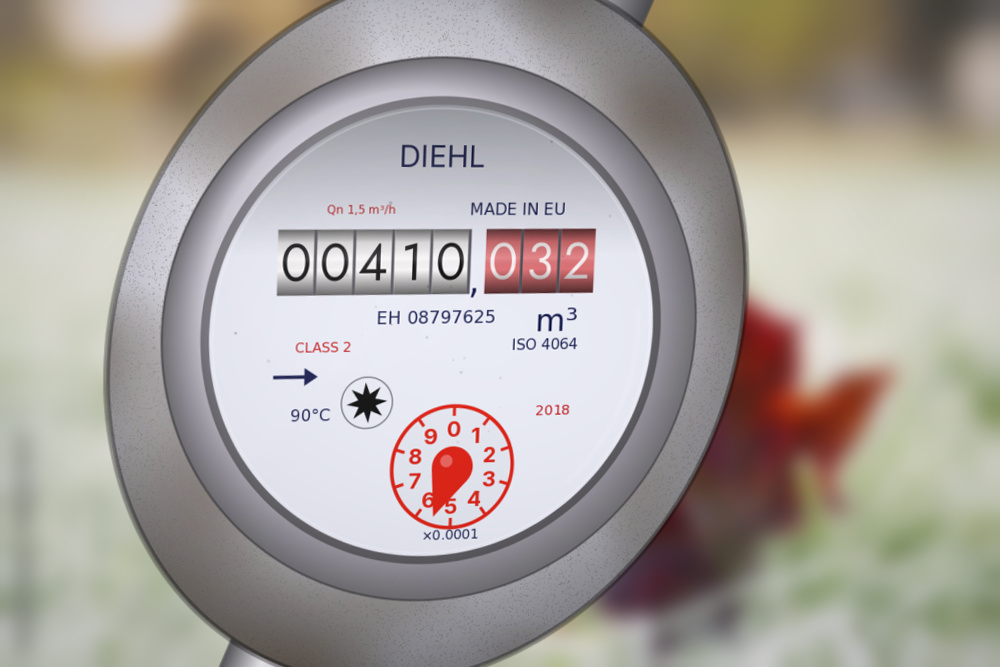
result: **410.0325** m³
